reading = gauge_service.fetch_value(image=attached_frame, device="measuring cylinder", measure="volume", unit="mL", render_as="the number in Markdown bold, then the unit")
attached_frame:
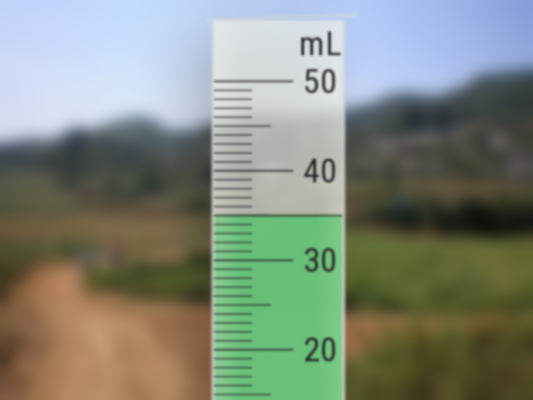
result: **35** mL
